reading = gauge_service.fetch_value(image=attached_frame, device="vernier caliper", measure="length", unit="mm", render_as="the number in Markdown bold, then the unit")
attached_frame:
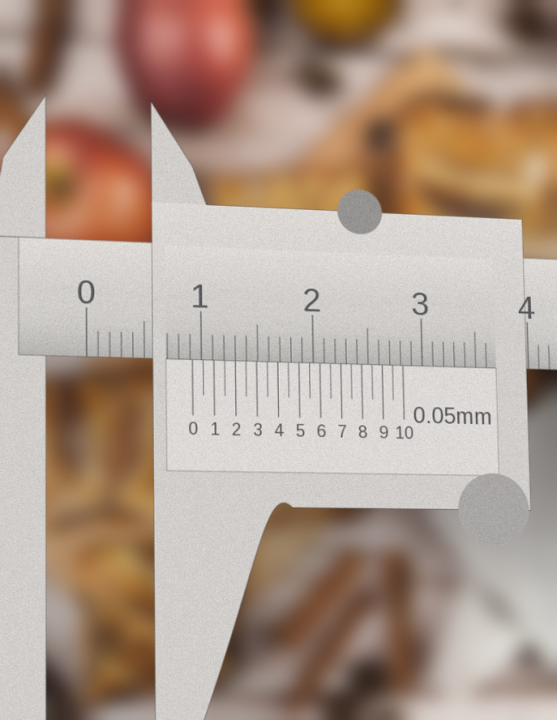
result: **9.2** mm
